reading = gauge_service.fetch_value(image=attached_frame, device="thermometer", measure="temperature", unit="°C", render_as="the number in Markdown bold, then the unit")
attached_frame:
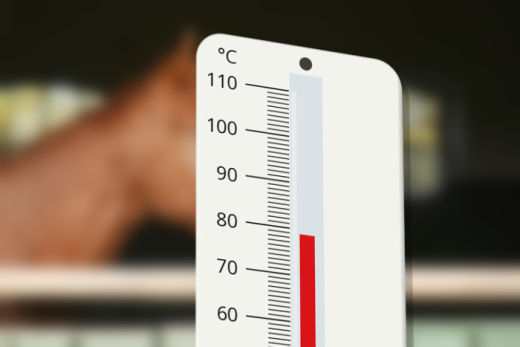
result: **79** °C
